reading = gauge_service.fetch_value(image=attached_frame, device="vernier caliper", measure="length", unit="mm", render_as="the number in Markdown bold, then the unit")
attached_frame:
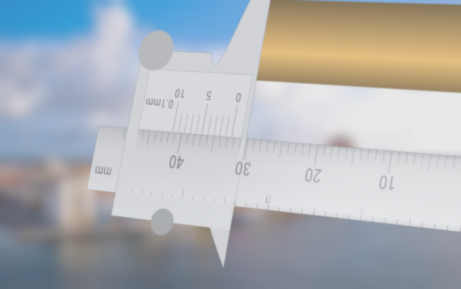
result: **32.4** mm
